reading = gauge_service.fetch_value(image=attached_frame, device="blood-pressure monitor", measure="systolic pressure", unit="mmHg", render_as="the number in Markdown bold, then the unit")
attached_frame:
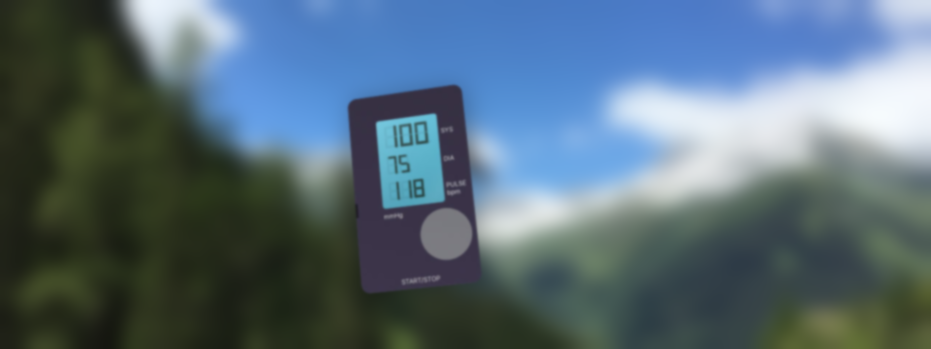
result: **100** mmHg
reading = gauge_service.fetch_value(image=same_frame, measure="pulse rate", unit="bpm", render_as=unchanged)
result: **118** bpm
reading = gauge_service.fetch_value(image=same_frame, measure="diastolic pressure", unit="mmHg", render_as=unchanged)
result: **75** mmHg
